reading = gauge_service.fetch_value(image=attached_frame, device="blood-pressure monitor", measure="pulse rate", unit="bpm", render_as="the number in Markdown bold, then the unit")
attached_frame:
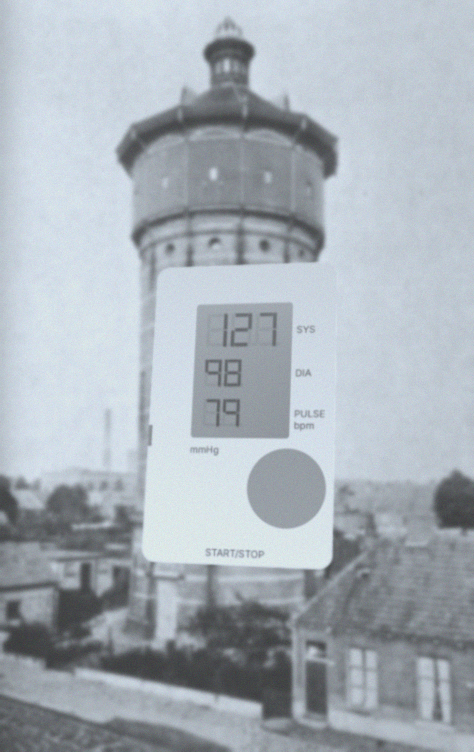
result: **79** bpm
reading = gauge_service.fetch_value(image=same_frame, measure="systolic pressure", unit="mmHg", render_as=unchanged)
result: **127** mmHg
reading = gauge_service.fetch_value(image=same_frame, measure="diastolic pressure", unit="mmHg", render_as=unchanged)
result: **98** mmHg
